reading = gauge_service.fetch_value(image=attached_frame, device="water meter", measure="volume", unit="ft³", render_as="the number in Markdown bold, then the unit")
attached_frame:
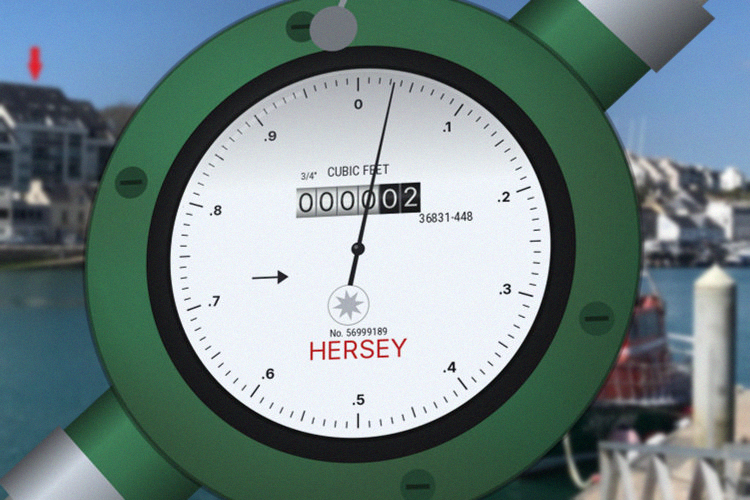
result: **2.03** ft³
